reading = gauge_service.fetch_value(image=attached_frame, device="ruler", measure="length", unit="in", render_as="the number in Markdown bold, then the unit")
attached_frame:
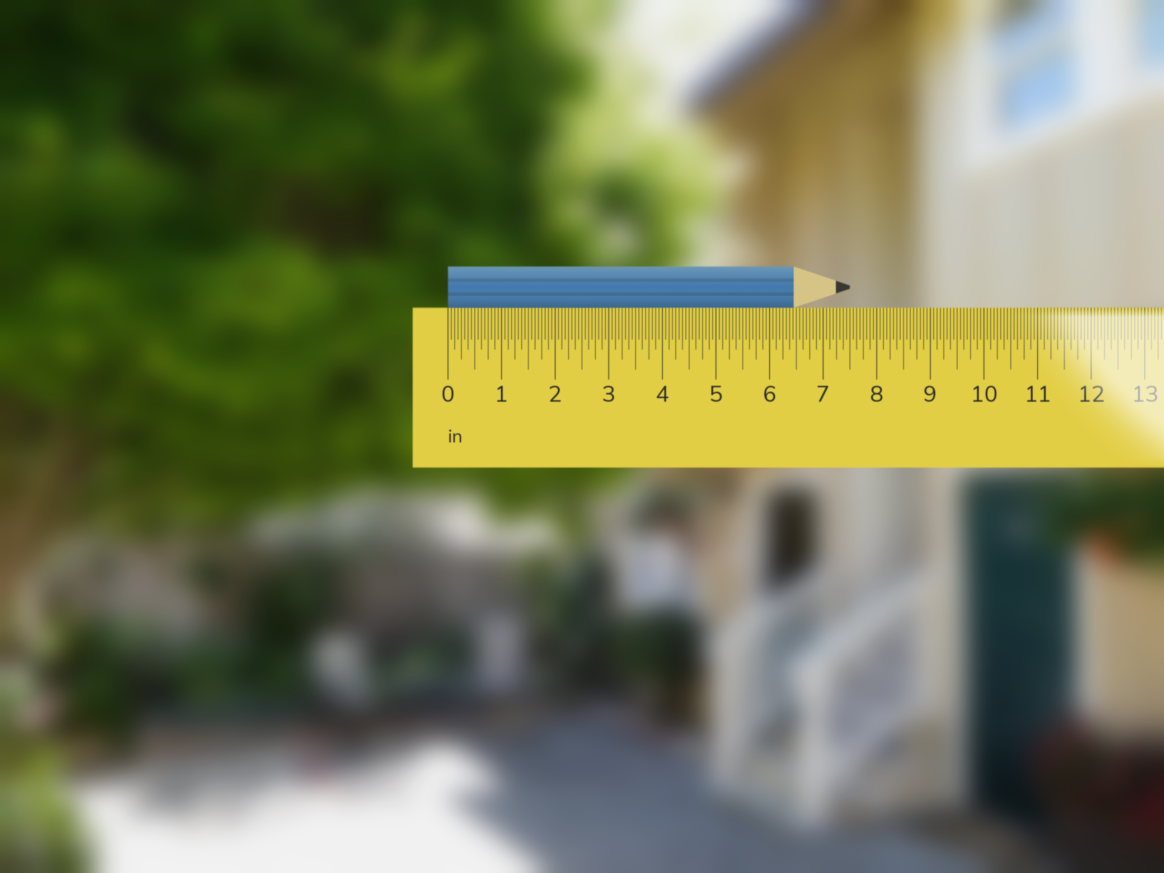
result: **7.5** in
